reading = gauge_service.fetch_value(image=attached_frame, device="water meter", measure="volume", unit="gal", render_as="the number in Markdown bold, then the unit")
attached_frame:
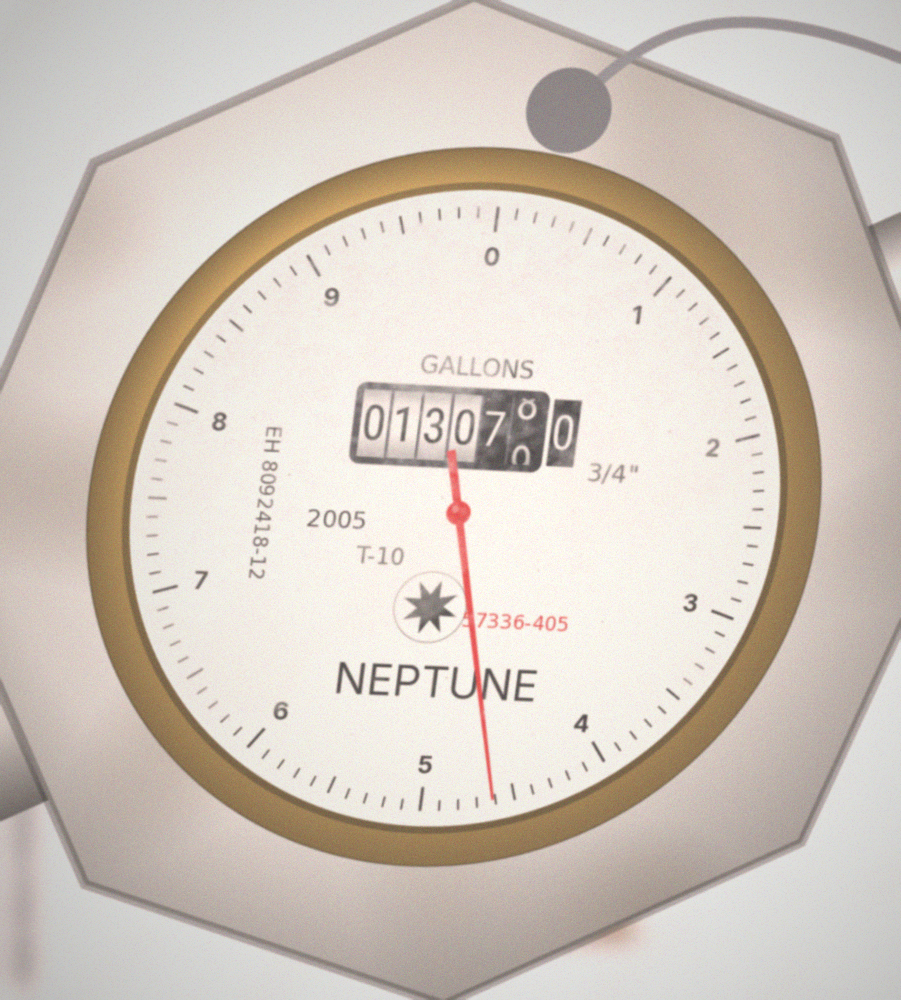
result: **130784.6** gal
